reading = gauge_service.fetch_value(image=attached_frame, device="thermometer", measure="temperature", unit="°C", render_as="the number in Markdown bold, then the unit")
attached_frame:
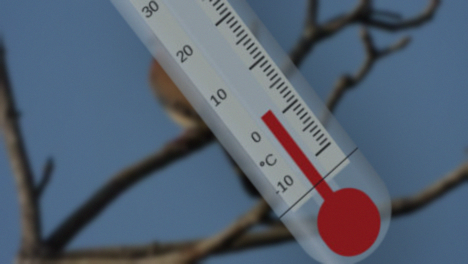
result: **2** °C
